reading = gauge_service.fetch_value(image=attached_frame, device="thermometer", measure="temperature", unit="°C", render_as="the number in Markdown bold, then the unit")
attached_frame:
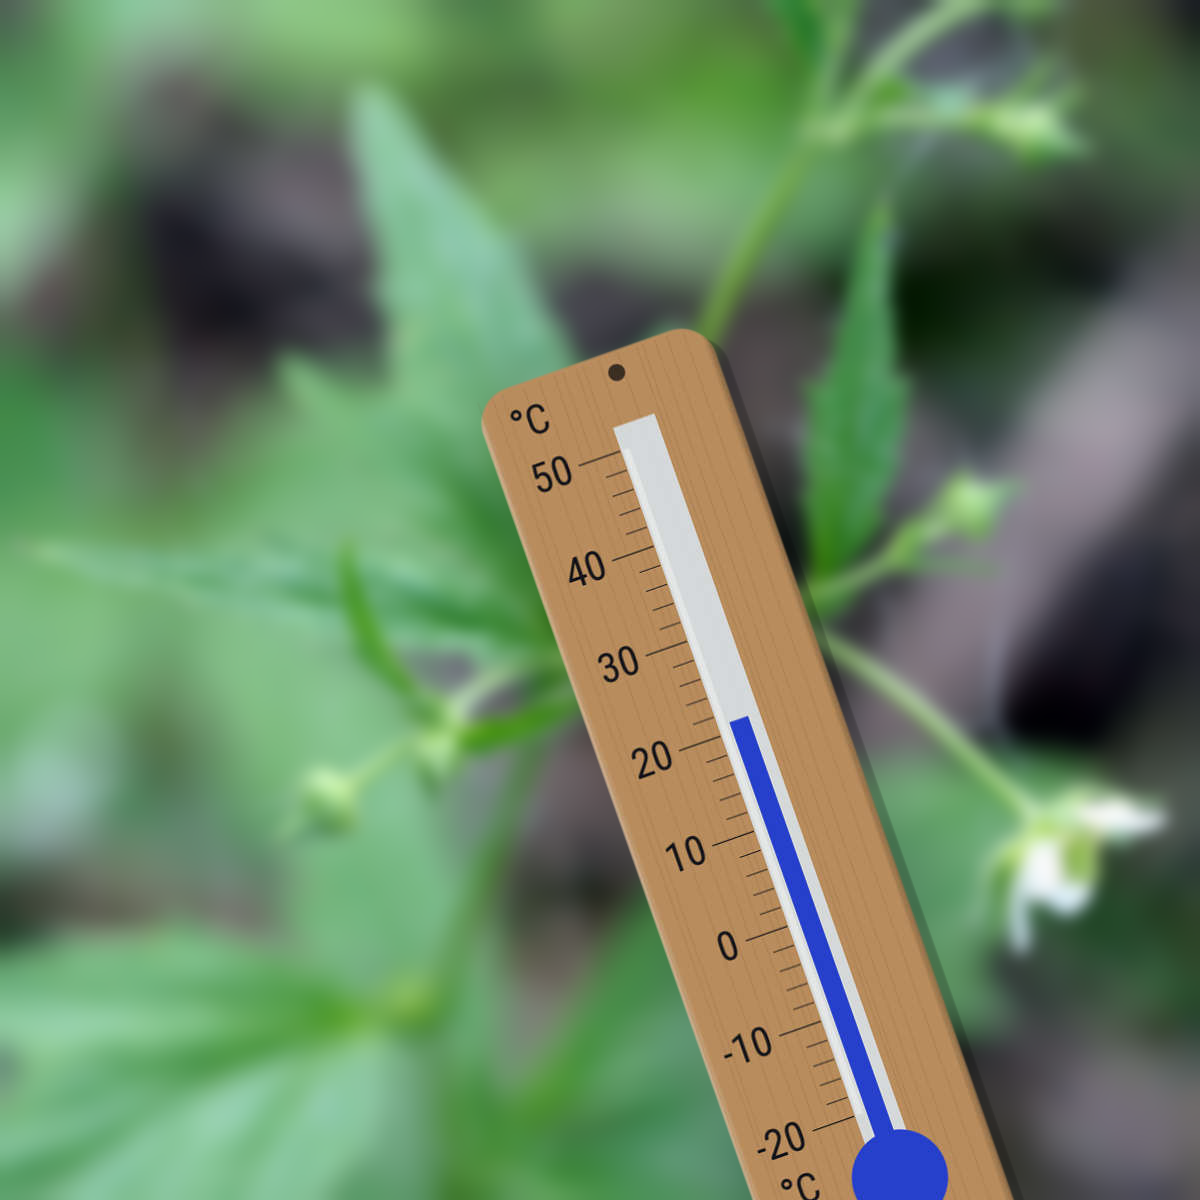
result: **21** °C
